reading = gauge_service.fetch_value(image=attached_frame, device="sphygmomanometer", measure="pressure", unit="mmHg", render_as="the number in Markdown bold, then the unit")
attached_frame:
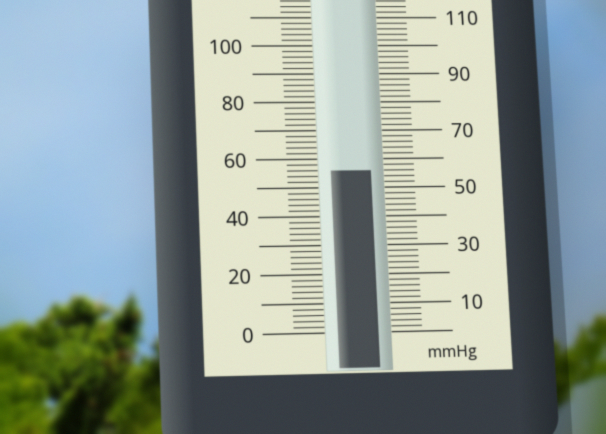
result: **56** mmHg
